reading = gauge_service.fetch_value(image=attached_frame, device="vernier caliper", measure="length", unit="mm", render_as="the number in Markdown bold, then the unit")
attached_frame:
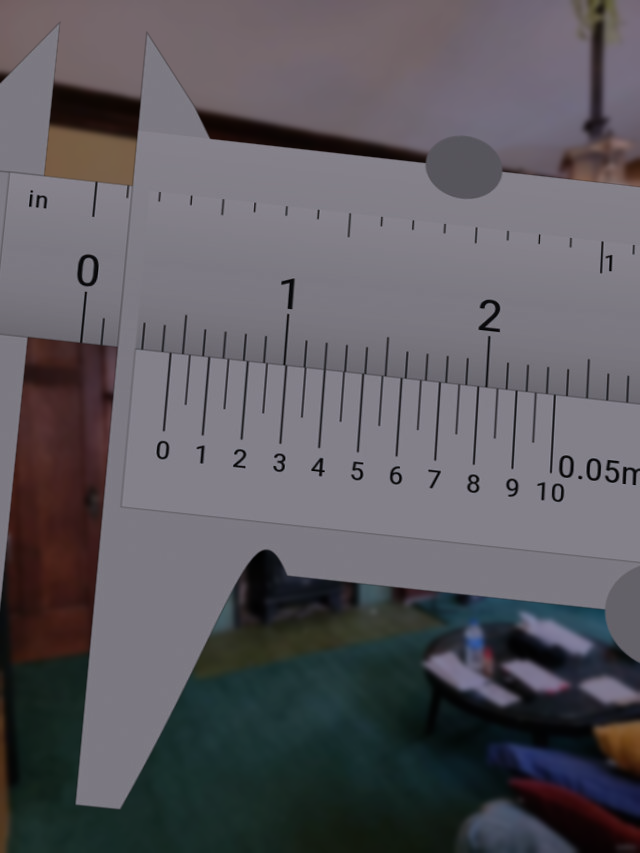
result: **4.4** mm
